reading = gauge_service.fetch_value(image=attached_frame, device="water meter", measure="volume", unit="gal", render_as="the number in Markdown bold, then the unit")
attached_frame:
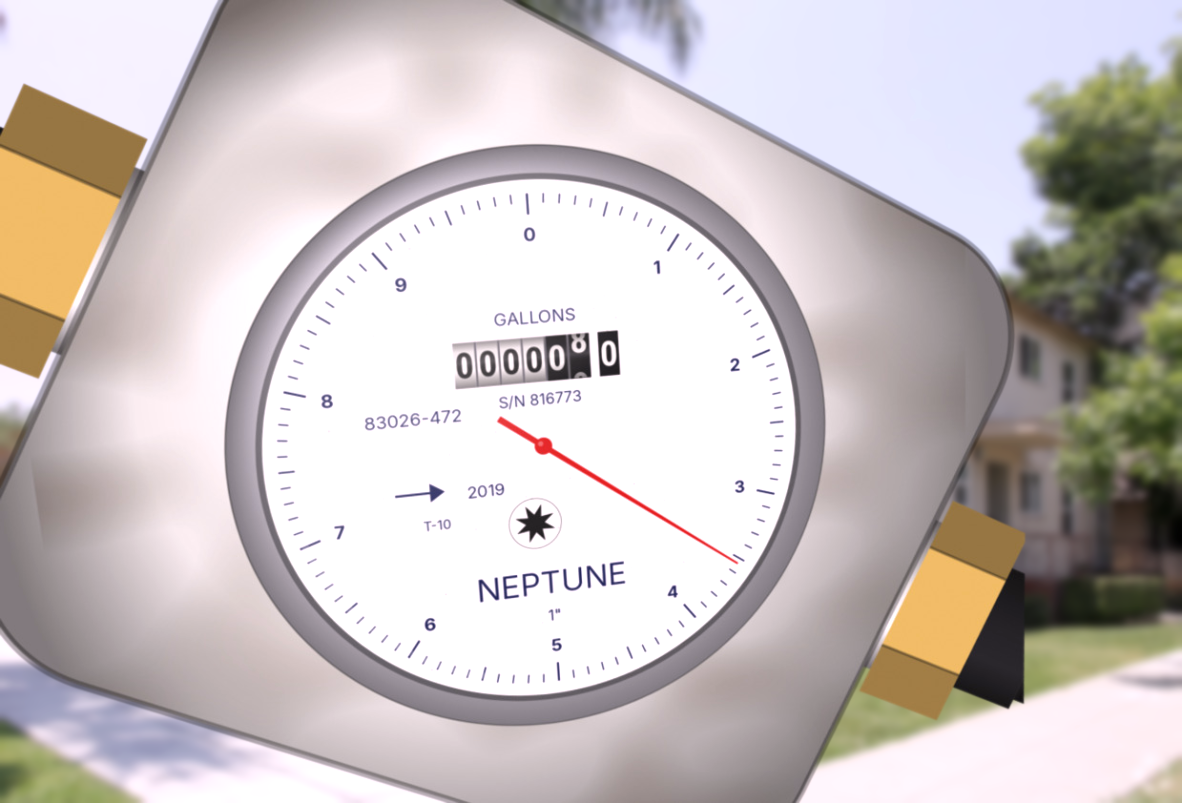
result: **83.5** gal
